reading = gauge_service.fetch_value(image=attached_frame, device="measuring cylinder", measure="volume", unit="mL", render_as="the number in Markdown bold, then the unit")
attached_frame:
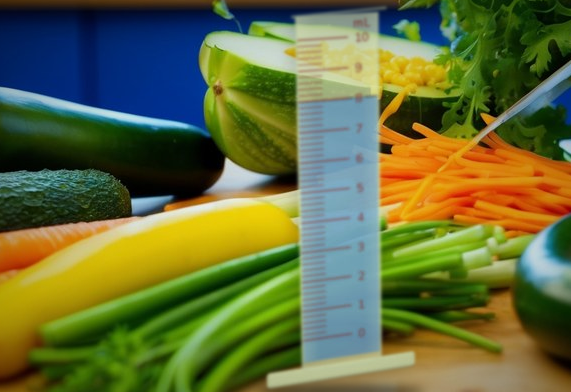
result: **8** mL
